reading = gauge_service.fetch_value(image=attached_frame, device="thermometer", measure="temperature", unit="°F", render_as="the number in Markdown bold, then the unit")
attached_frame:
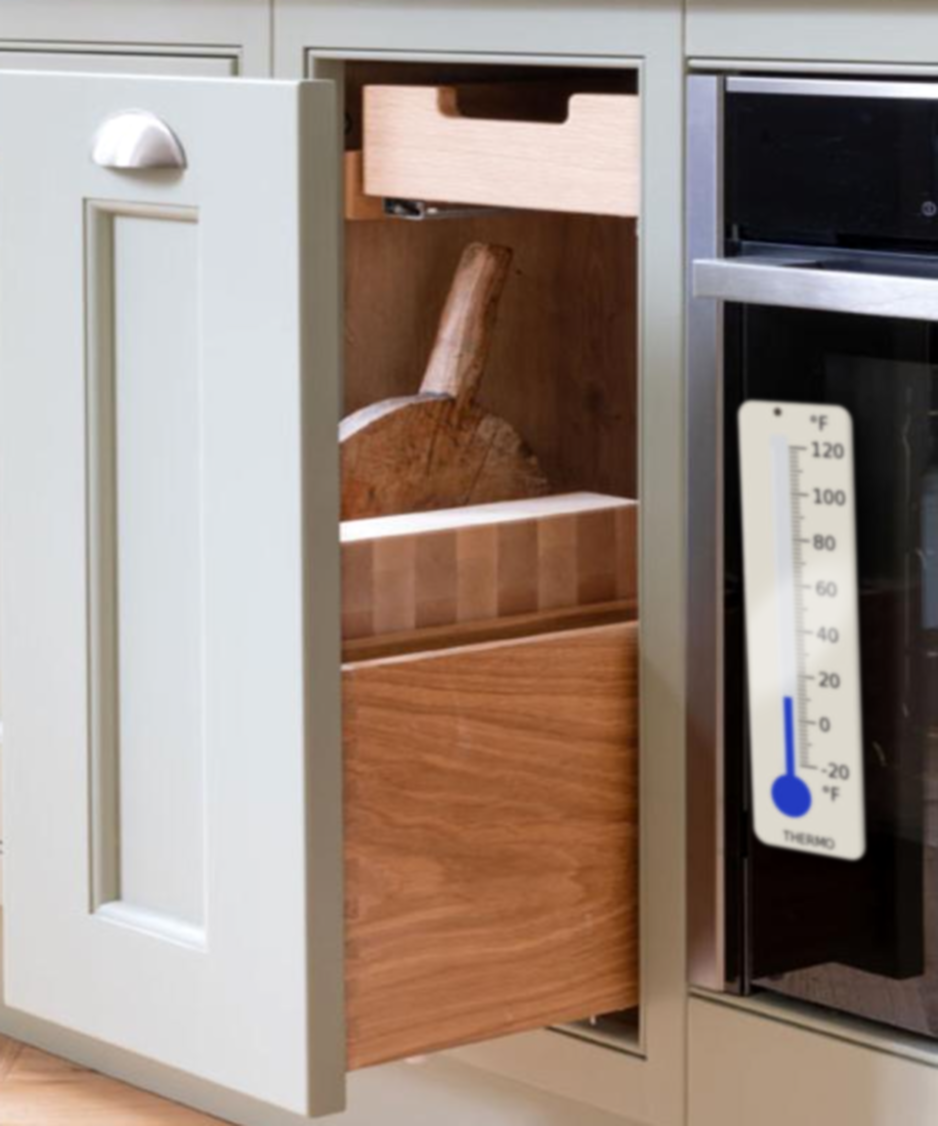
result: **10** °F
